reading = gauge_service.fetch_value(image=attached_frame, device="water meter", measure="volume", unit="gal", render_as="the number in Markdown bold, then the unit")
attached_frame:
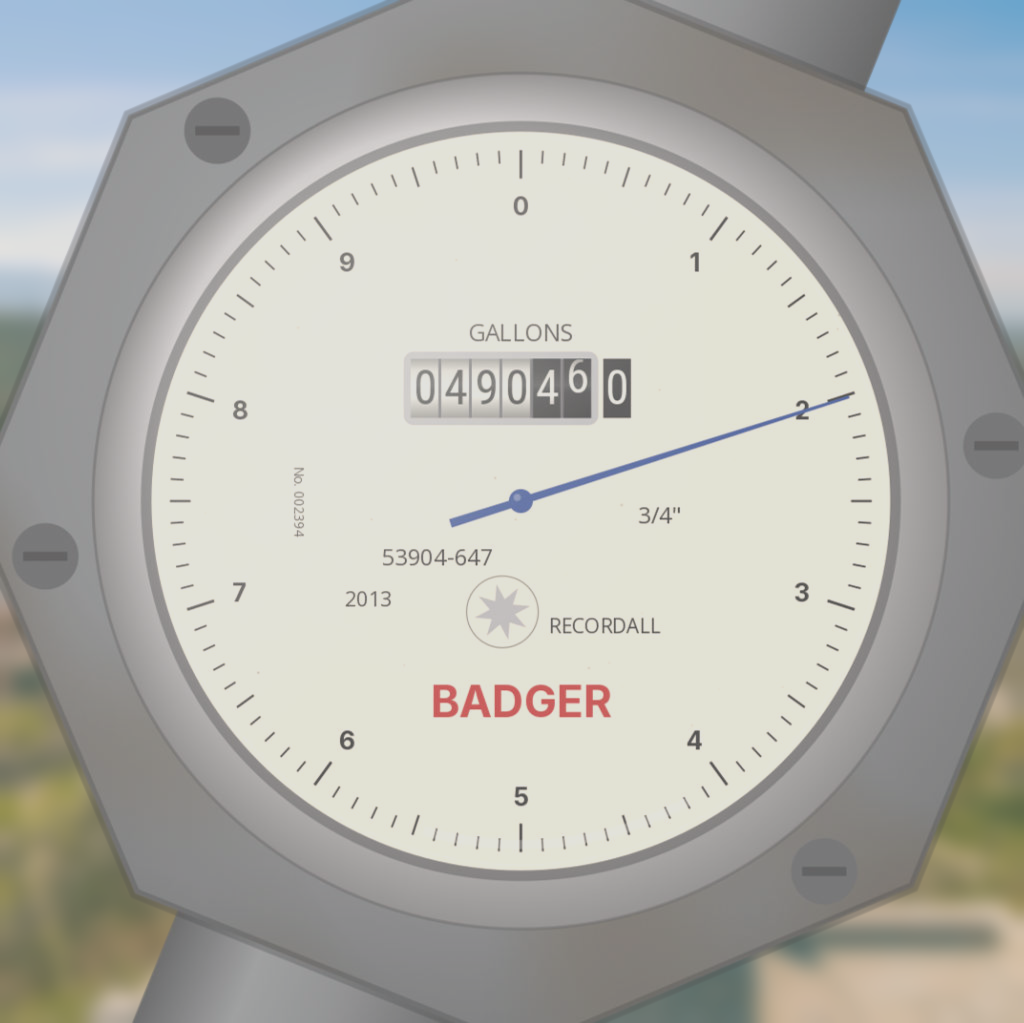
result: **490462.0** gal
